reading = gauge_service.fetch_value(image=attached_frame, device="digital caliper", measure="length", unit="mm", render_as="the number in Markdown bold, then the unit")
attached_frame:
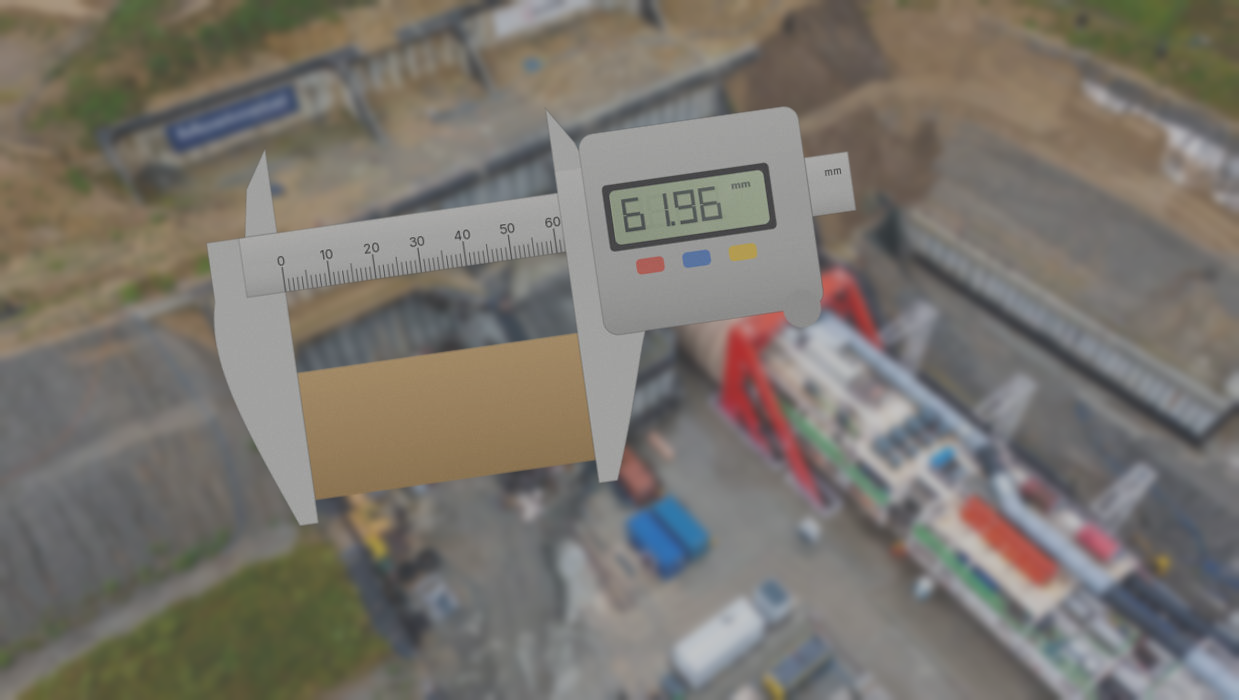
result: **61.96** mm
